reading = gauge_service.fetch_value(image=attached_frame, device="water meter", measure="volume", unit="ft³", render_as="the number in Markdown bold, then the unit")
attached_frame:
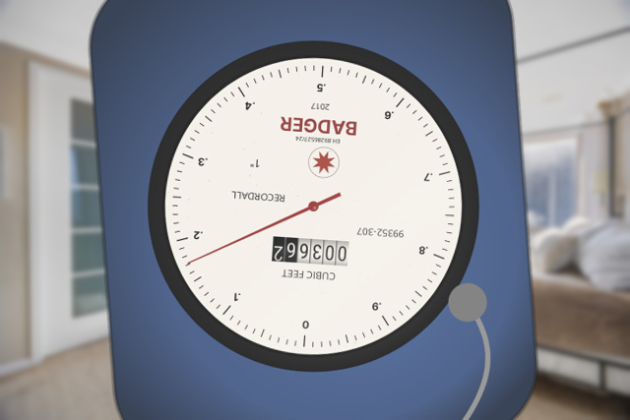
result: **3662.17** ft³
